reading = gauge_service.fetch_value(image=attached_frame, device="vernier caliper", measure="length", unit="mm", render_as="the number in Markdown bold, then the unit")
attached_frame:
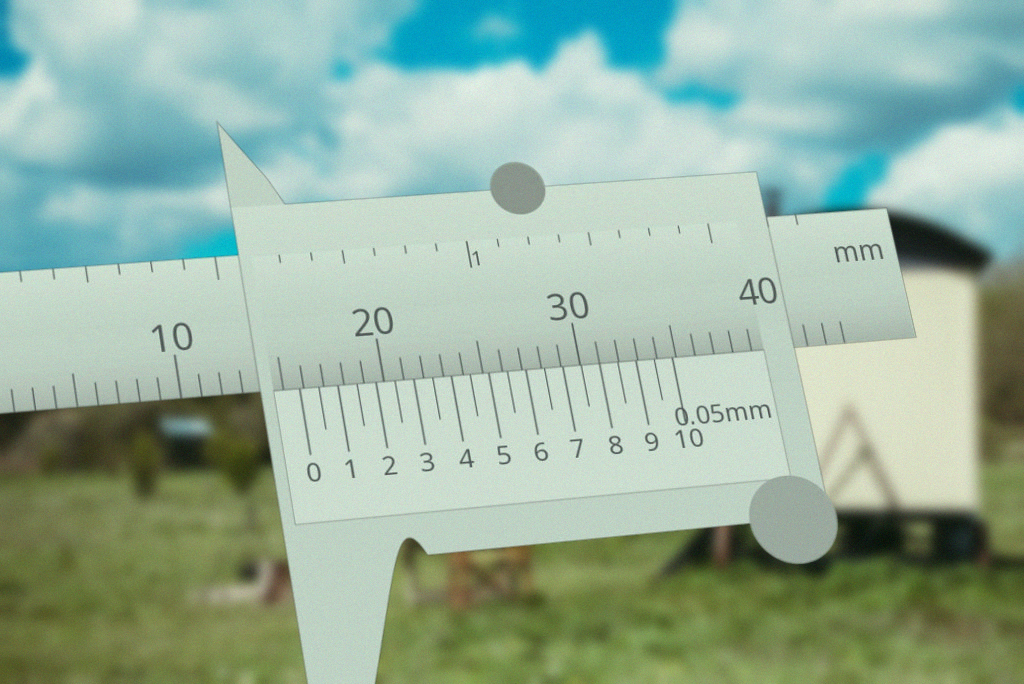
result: **15.8** mm
